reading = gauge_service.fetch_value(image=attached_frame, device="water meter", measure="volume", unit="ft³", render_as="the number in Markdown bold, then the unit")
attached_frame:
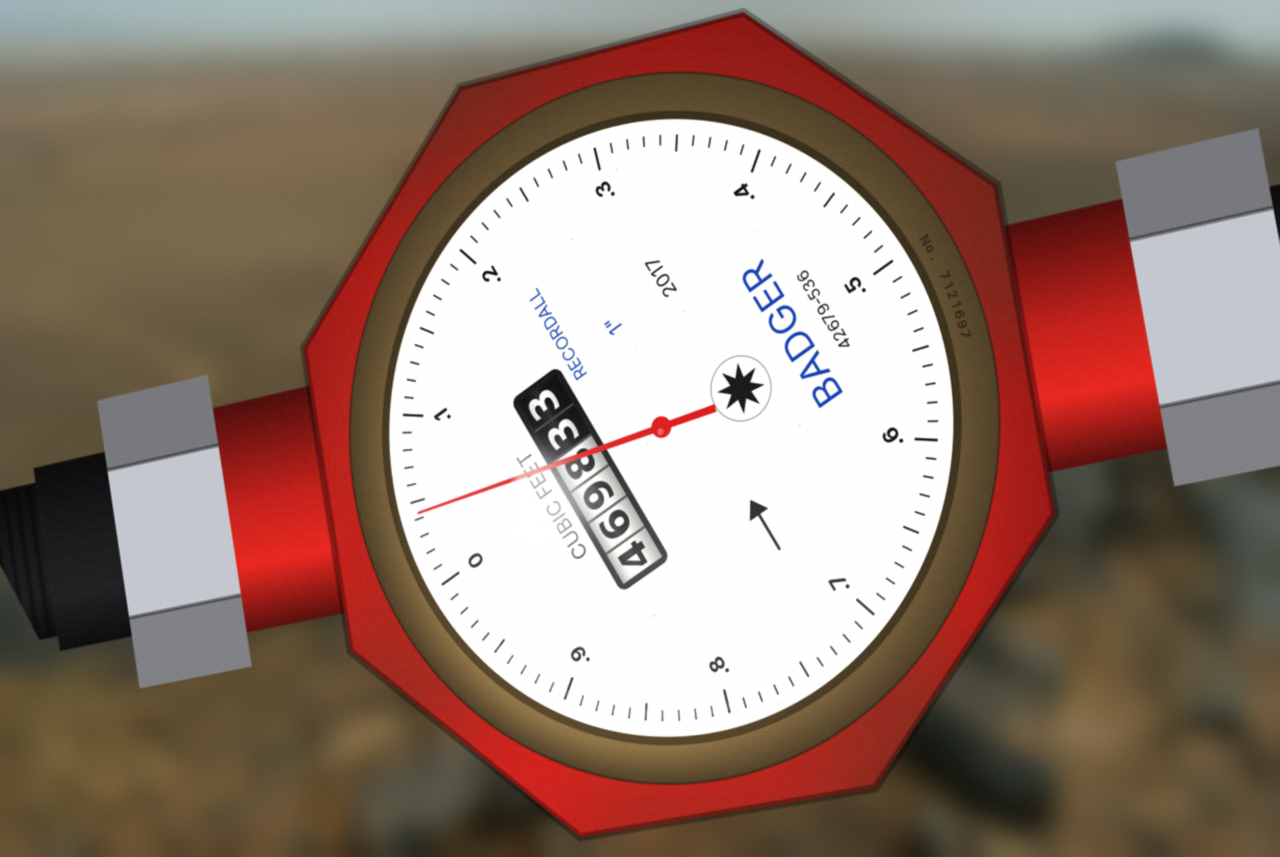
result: **469833.04** ft³
